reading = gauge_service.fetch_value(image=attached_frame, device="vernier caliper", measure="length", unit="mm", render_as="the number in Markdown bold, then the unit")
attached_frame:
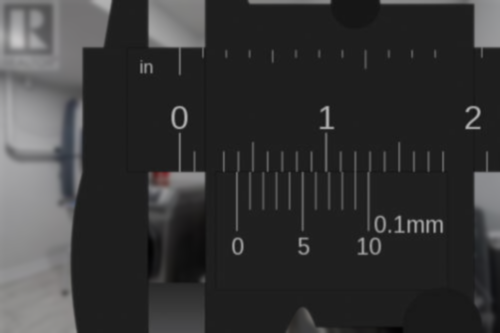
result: **3.9** mm
